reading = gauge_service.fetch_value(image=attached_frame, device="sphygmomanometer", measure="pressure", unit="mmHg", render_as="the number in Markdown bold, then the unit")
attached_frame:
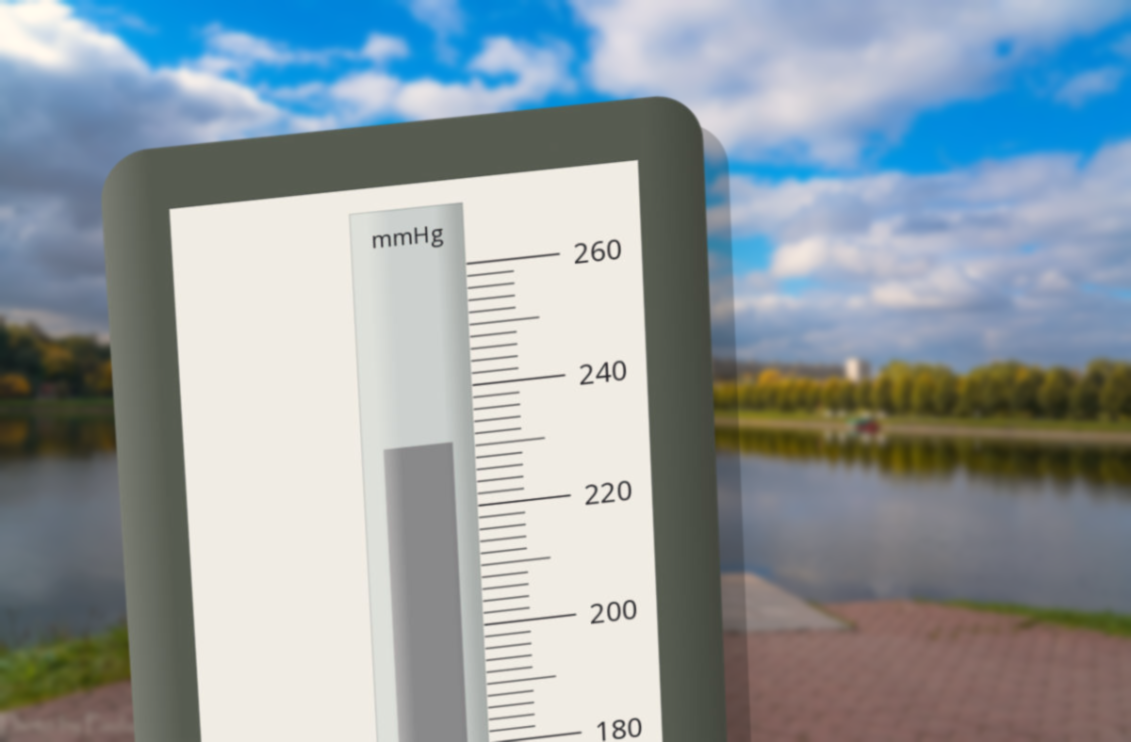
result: **231** mmHg
